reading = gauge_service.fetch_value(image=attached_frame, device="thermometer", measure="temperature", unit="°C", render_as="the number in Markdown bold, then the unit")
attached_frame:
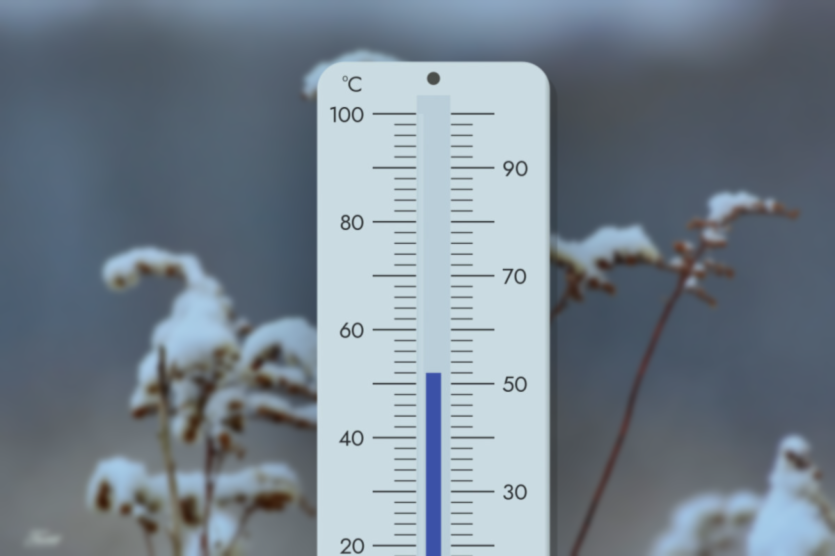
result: **52** °C
